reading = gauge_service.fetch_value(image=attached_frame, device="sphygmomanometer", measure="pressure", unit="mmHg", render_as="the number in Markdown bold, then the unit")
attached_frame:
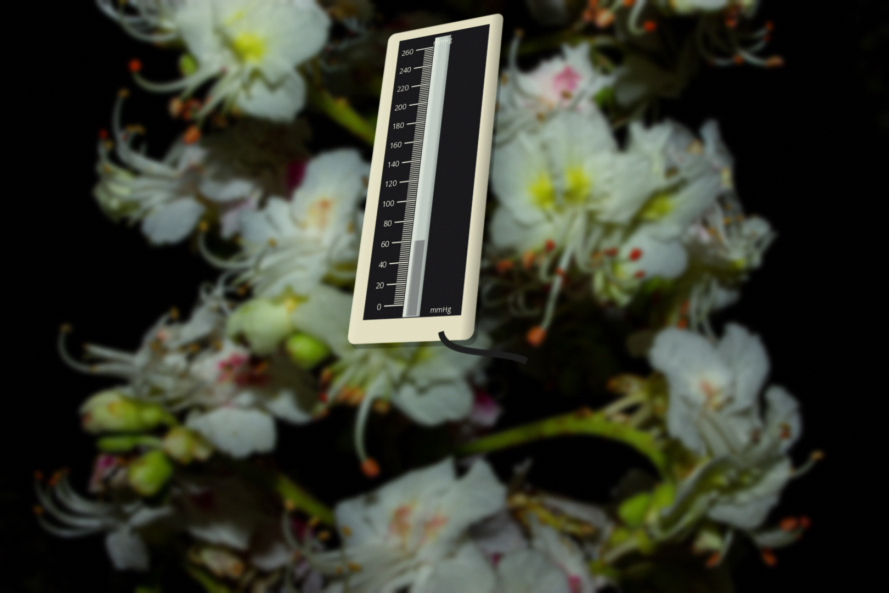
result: **60** mmHg
